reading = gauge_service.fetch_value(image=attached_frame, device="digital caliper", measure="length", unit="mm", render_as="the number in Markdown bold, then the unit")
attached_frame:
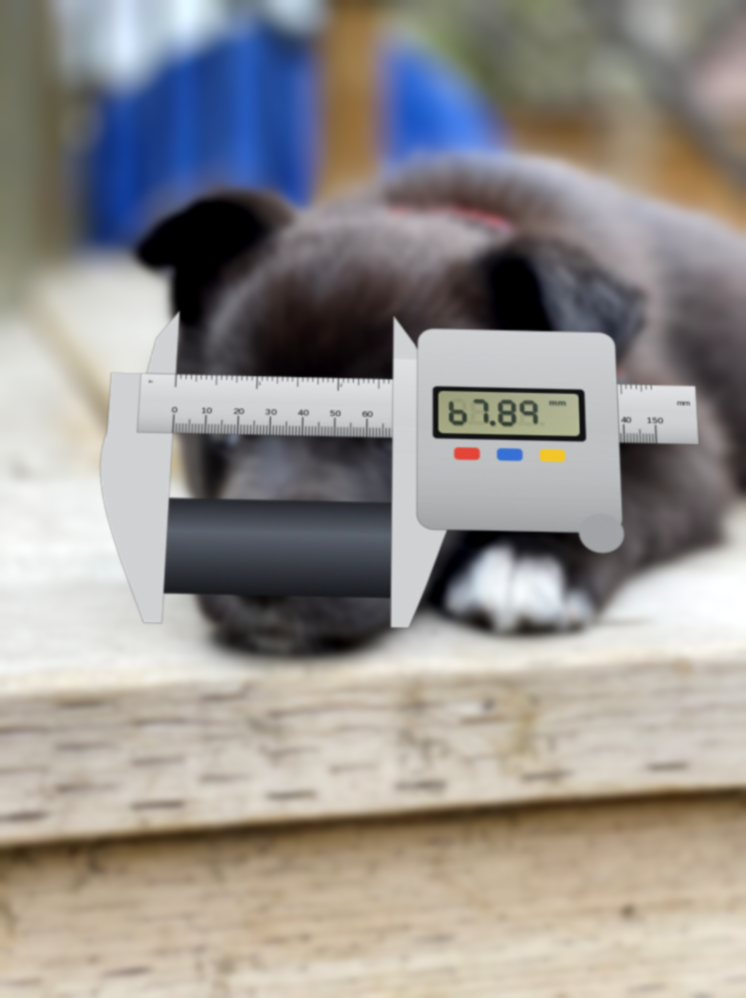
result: **67.89** mm
